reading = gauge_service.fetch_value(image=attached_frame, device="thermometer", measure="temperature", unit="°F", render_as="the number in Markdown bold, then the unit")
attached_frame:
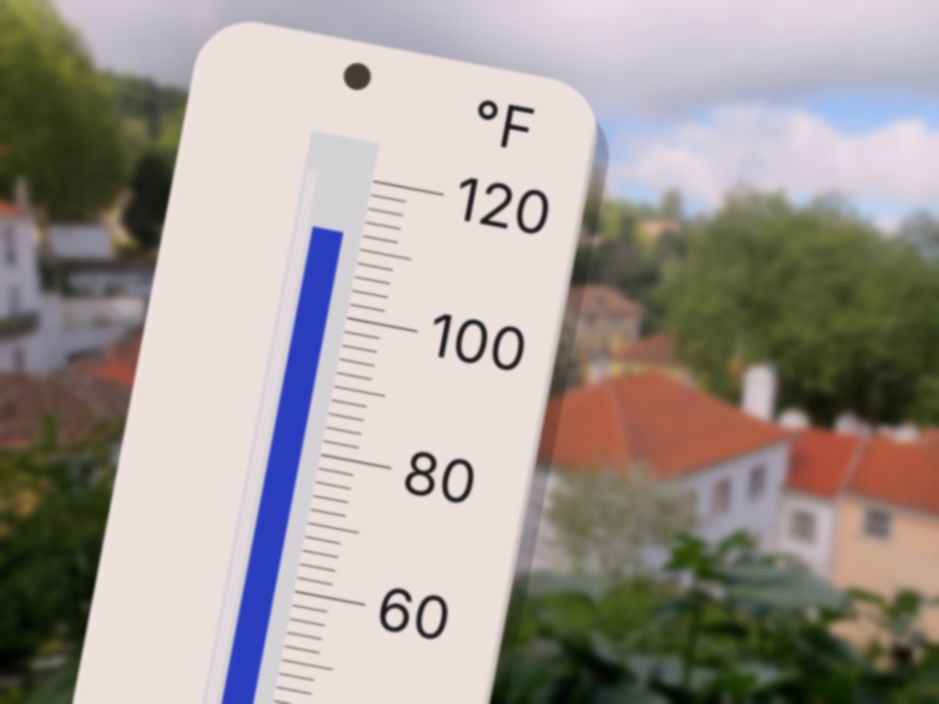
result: **112** °F
